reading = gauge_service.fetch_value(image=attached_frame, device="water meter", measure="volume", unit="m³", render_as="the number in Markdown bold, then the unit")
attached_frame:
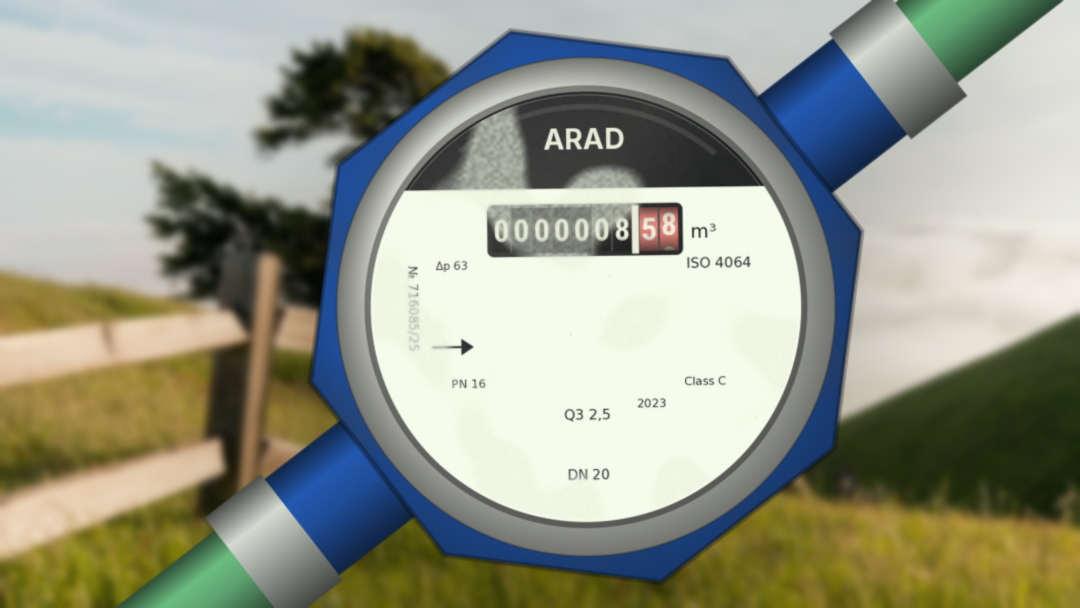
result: **8.58** m³
